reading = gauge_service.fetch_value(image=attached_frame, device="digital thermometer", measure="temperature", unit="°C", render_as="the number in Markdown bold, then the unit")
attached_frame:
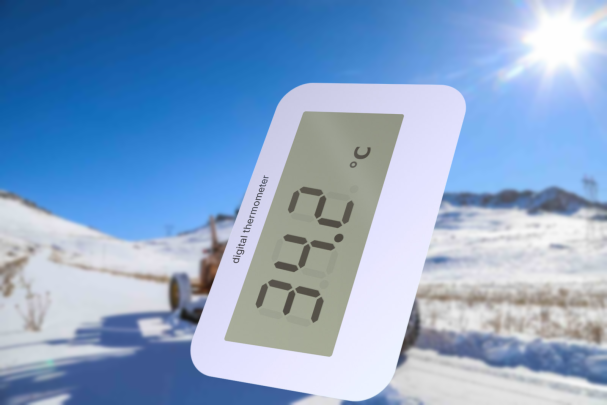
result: **34.2** °C
